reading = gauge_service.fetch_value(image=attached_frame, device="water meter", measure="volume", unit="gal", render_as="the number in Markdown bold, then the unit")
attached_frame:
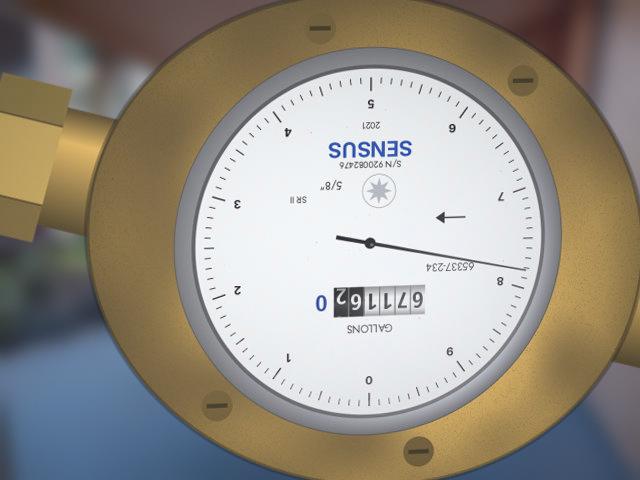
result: **6711617.8** gal
